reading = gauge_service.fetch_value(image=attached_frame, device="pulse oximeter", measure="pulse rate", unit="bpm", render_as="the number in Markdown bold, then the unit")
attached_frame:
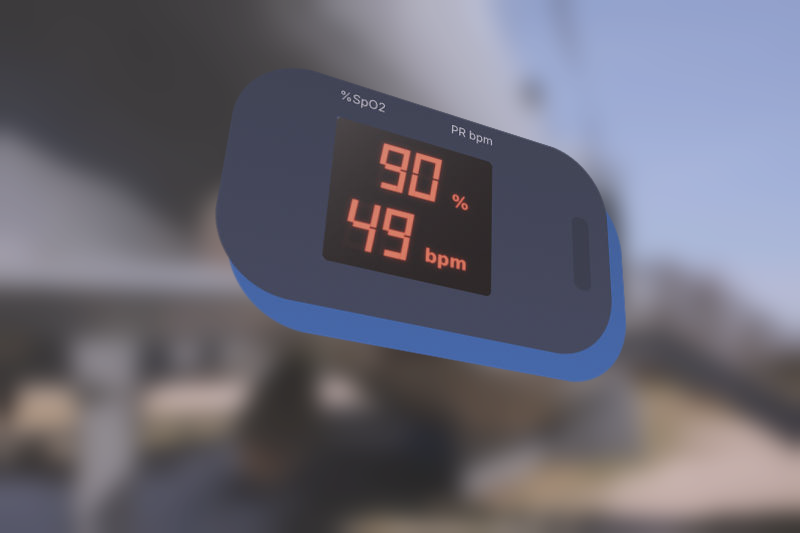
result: **49** bpm
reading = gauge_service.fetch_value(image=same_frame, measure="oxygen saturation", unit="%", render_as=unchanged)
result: **90** %
